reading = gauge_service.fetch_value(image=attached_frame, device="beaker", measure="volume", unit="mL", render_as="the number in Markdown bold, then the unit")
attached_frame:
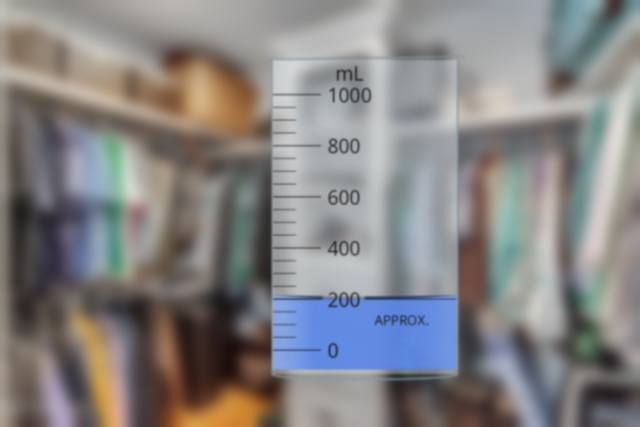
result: **200** mL
